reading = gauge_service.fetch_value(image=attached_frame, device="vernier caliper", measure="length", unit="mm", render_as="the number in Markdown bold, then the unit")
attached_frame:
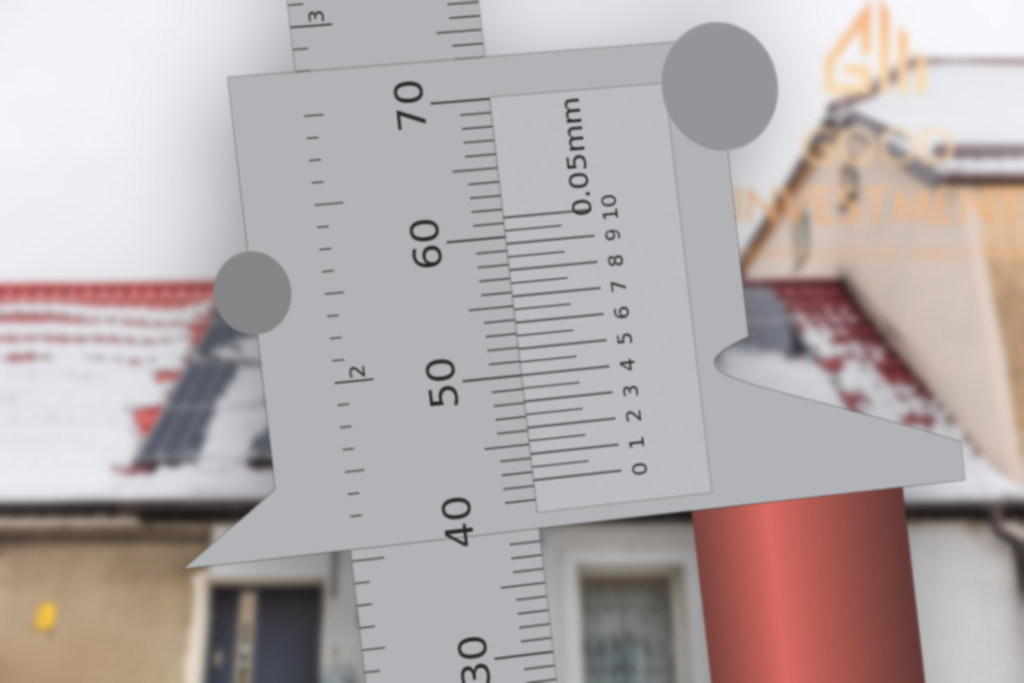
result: **42.4** mm
